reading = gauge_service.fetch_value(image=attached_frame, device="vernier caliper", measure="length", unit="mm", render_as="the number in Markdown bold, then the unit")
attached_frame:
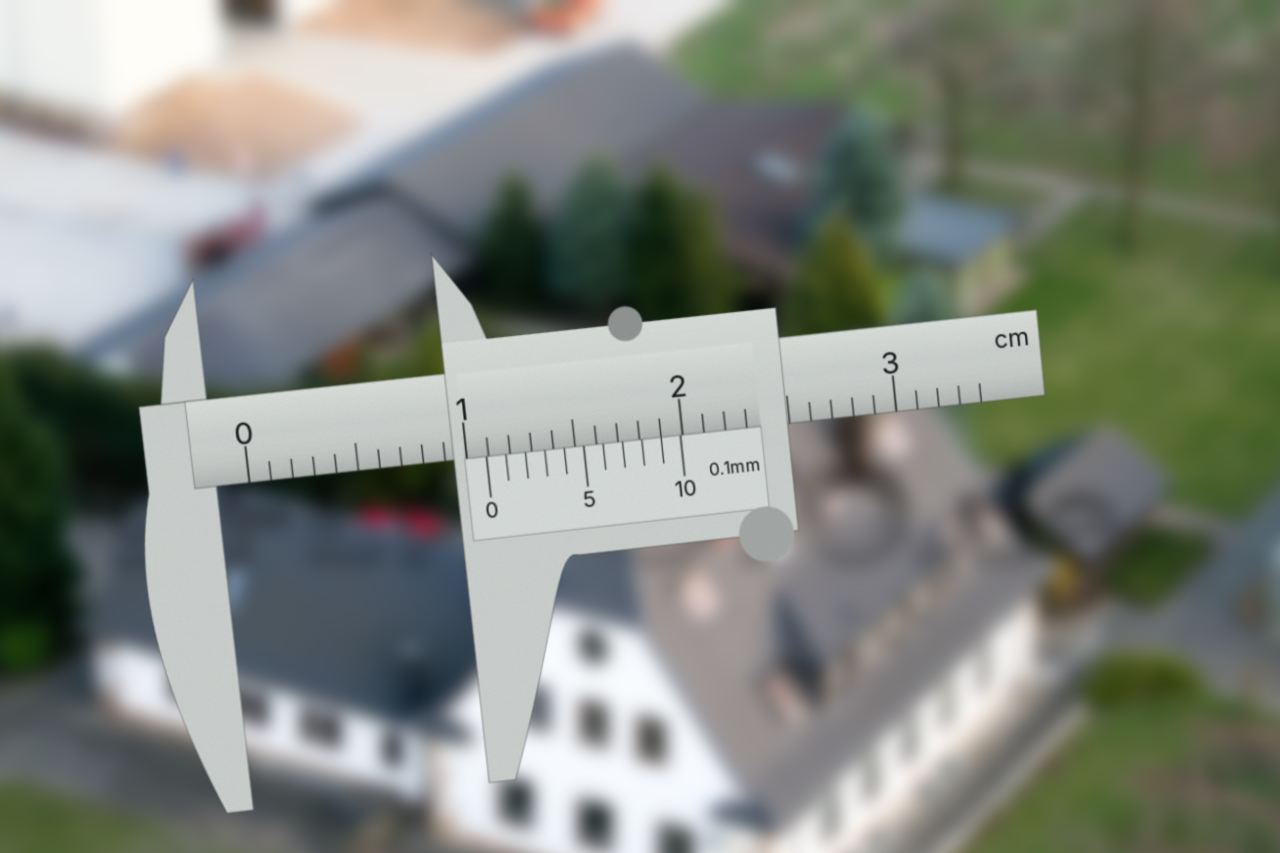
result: **10.9** mm
